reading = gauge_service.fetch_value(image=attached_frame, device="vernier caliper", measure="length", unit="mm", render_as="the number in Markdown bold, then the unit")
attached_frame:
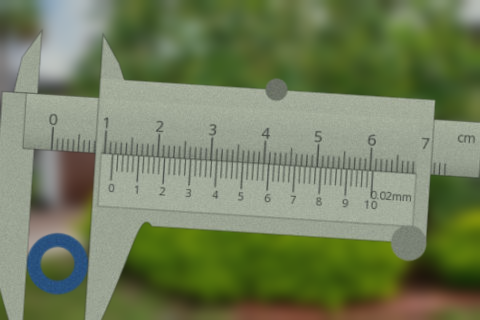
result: **11.5** mm
